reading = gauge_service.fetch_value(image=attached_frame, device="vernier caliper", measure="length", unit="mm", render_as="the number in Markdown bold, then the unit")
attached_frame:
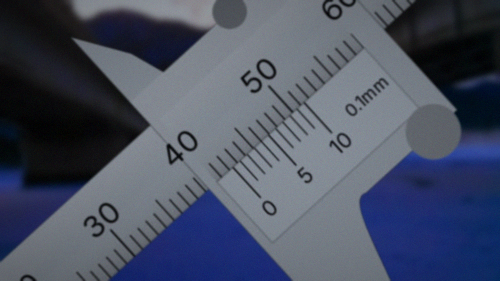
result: **42.4** mm
